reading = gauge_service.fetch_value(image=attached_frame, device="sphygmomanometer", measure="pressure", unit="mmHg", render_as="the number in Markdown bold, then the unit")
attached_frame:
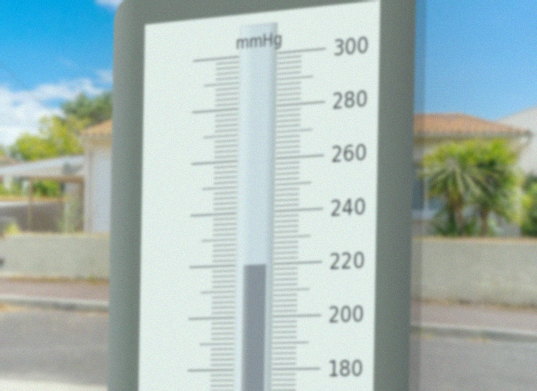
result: **220** mmHg
